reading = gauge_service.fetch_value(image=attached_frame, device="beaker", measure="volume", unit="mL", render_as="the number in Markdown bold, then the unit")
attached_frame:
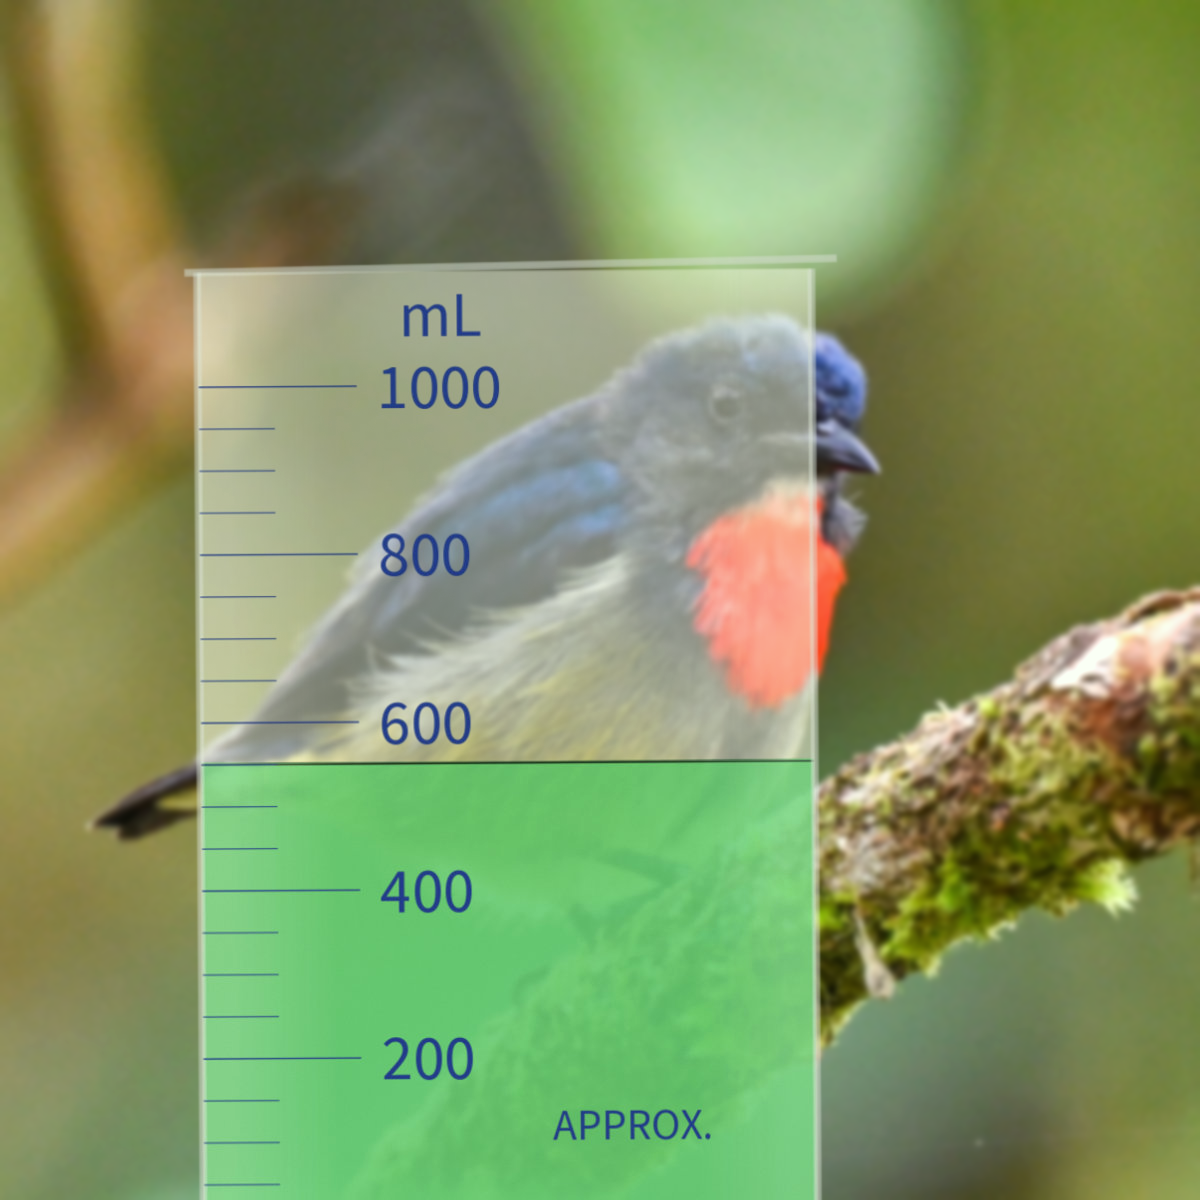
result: **550** mL
